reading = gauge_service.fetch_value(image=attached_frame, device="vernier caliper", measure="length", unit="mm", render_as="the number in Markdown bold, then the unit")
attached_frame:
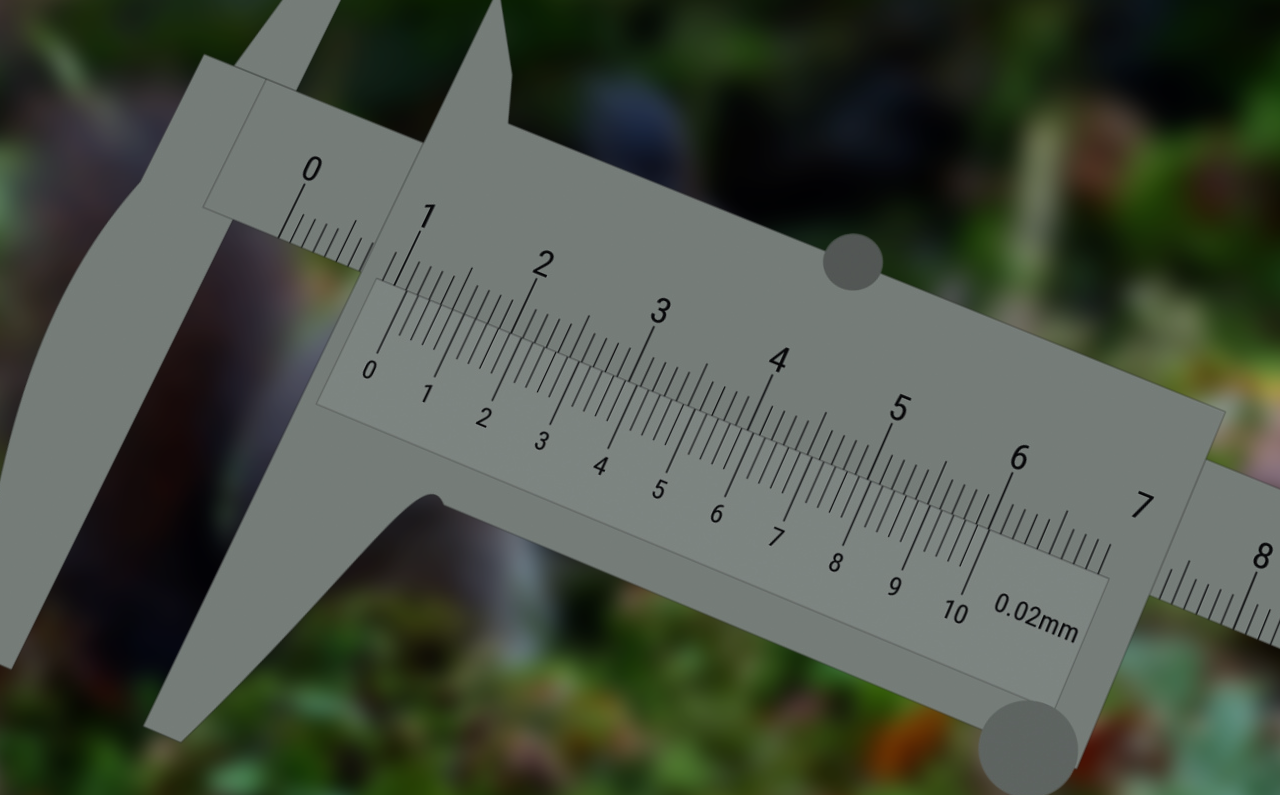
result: **11.1** mm
